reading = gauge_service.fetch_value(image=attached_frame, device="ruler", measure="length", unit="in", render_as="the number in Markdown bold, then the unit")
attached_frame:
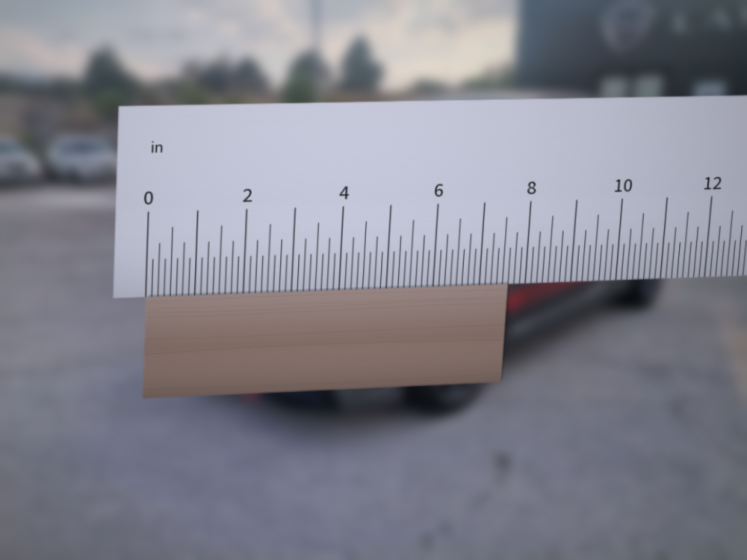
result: **7.625** in
